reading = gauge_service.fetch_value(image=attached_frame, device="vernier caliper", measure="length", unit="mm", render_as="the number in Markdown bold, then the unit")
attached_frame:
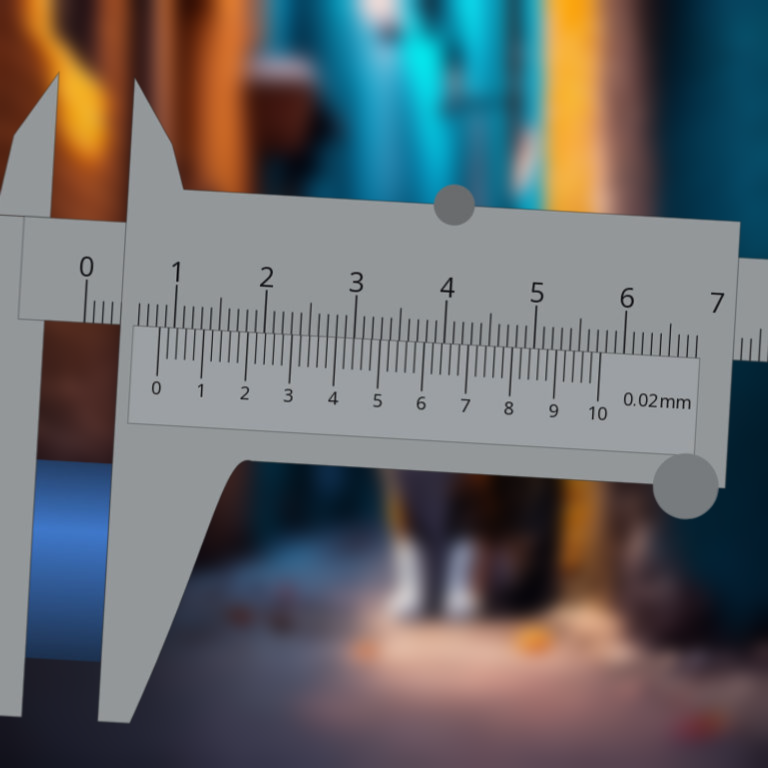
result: **8.4** mm
